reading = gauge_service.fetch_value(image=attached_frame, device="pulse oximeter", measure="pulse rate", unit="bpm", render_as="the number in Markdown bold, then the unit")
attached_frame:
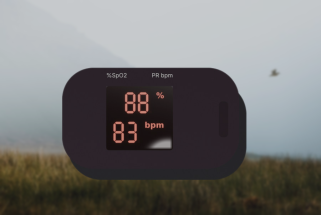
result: **83** bpm
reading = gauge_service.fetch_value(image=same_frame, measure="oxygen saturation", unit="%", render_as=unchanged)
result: **88** %
